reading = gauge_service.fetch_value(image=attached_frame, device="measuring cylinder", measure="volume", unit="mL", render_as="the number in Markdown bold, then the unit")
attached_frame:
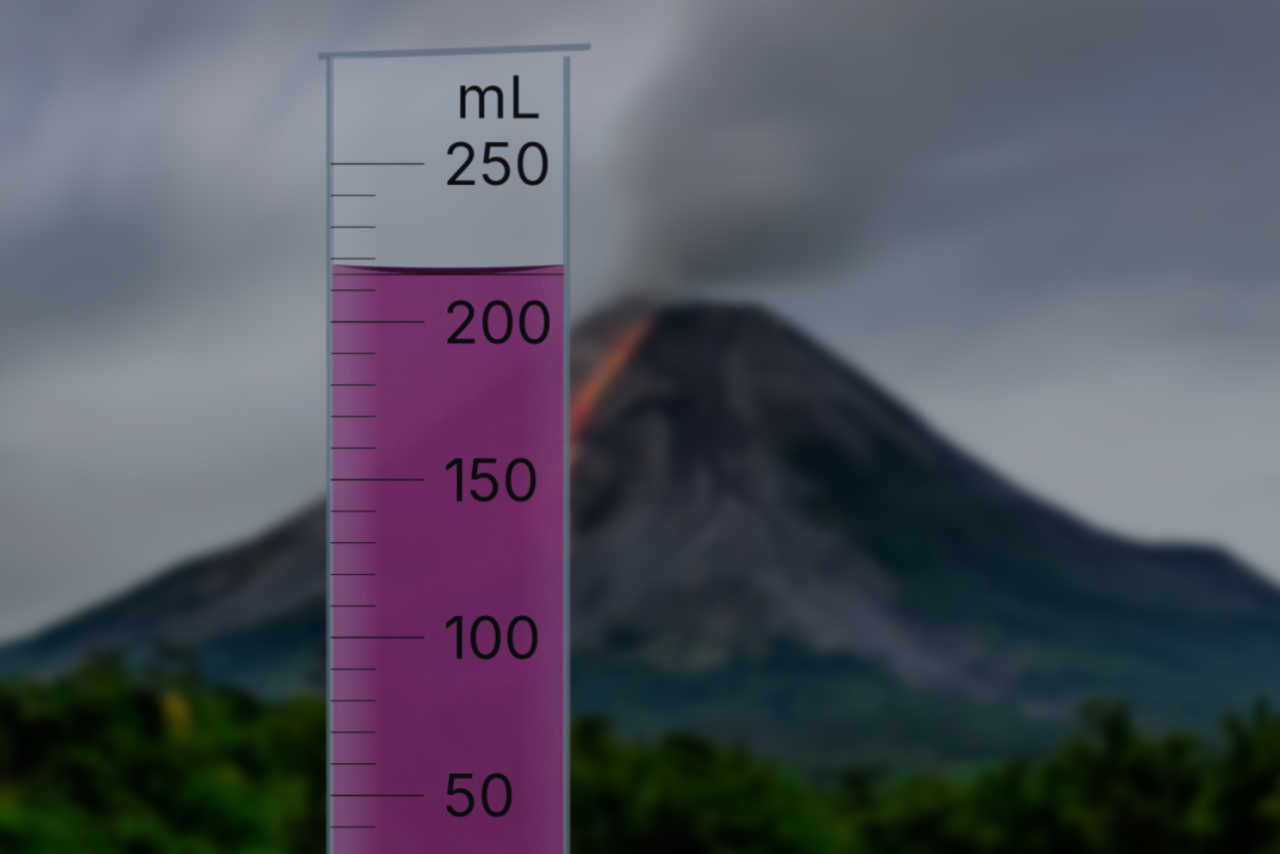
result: **215** mL
